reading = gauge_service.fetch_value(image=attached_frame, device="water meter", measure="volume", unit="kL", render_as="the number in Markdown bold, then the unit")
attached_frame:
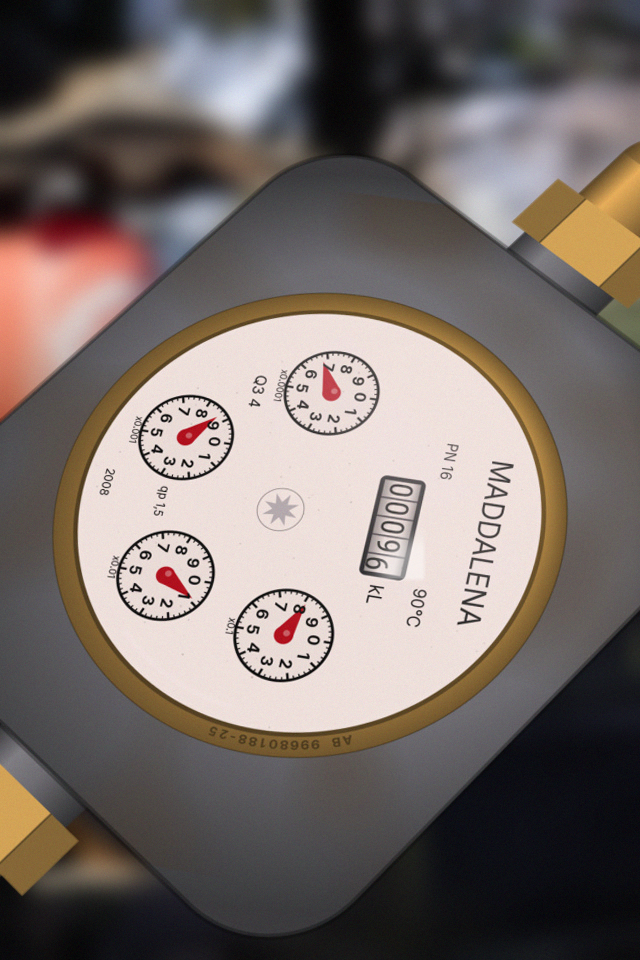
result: **95.8086** kL
